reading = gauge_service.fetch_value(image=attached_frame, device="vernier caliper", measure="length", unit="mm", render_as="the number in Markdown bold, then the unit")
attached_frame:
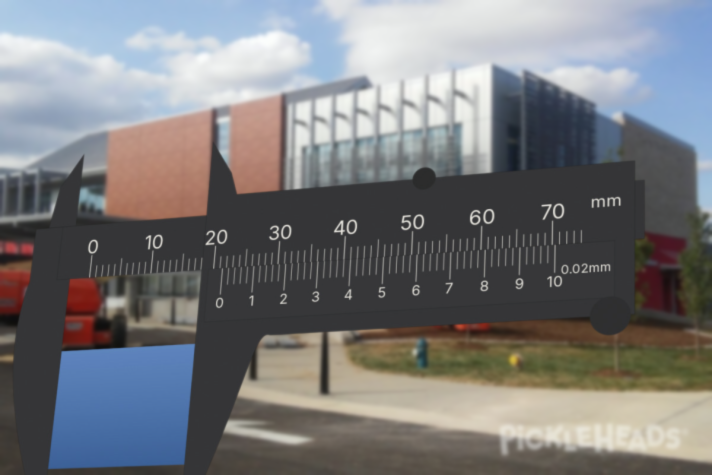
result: **21.4** mm
